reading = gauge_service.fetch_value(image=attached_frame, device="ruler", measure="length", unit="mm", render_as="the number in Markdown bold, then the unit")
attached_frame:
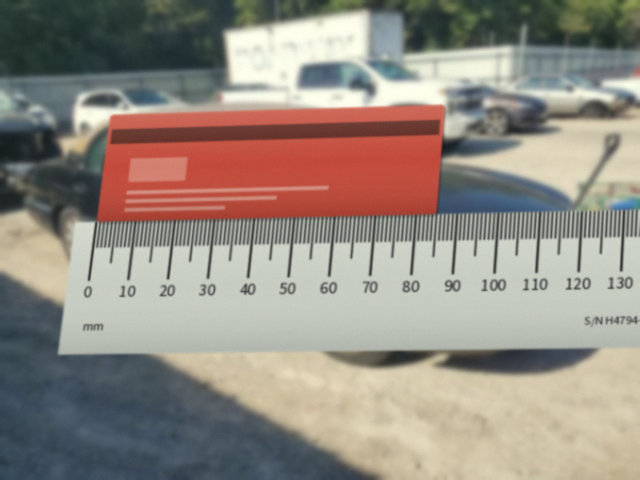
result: **85** mm
